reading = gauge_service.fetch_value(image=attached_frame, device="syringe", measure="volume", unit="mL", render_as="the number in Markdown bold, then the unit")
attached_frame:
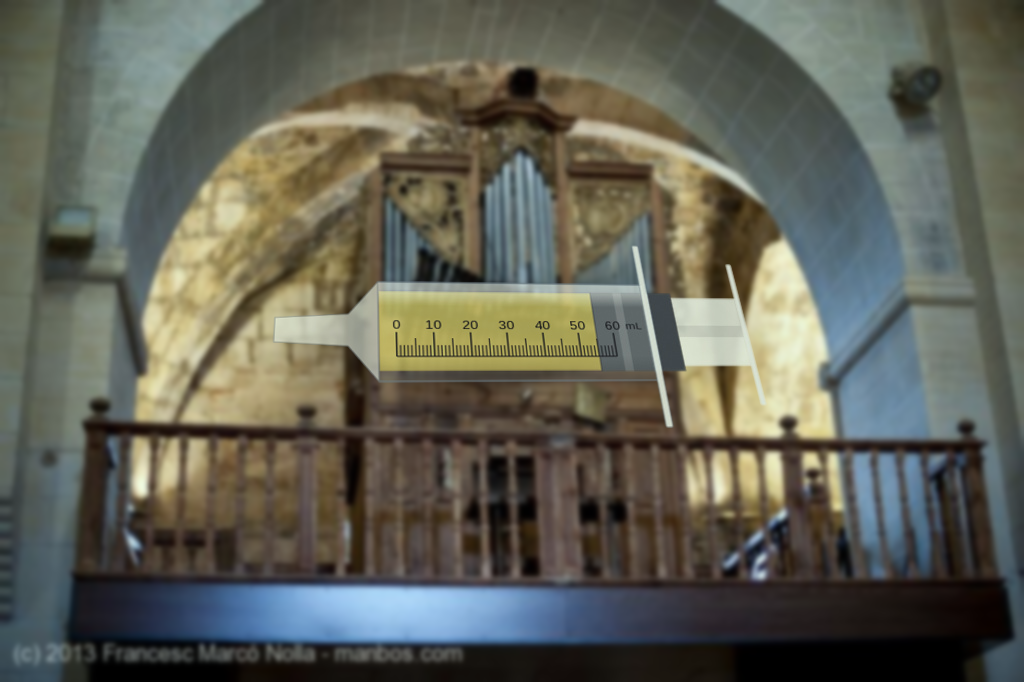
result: **55** mL
